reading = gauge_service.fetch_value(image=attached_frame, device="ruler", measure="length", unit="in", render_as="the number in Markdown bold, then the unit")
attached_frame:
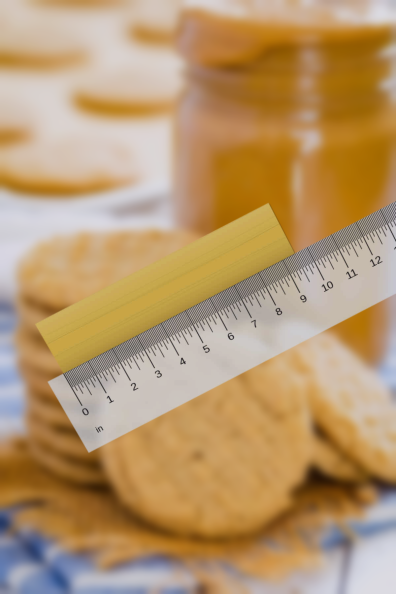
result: **9.5** in
